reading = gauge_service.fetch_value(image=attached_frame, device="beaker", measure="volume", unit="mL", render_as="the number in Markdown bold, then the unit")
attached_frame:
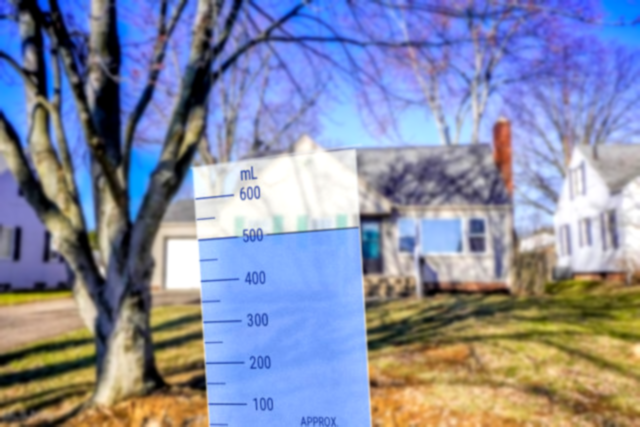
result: **500** mL
